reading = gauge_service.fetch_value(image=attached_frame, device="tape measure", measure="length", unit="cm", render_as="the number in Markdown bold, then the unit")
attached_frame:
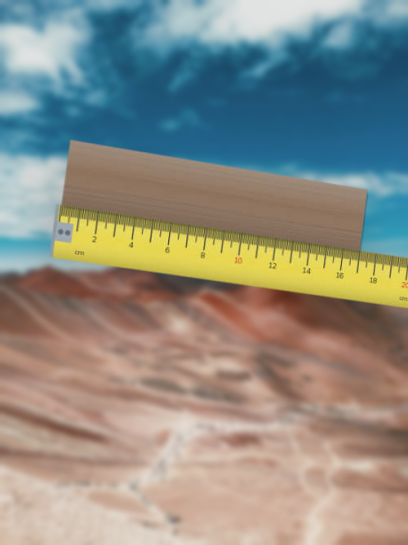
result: **17** cm
